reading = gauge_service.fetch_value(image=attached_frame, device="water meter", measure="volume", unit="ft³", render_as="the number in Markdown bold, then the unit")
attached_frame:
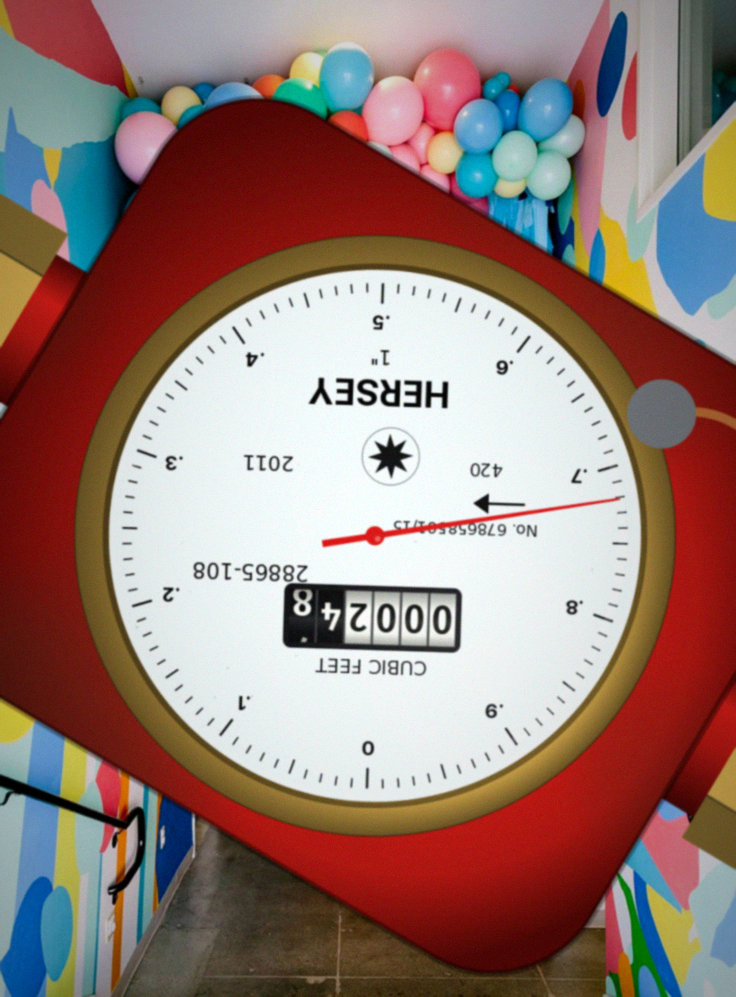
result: **247.72** ft³
